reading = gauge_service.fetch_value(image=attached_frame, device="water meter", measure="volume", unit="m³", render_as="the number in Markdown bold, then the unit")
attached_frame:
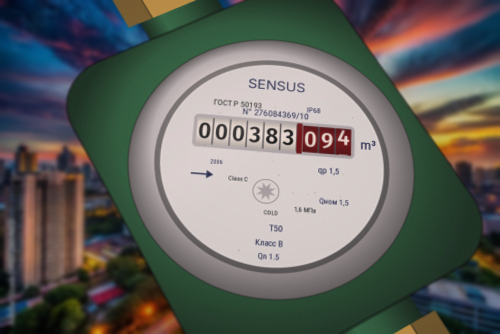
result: **383.094** m³
